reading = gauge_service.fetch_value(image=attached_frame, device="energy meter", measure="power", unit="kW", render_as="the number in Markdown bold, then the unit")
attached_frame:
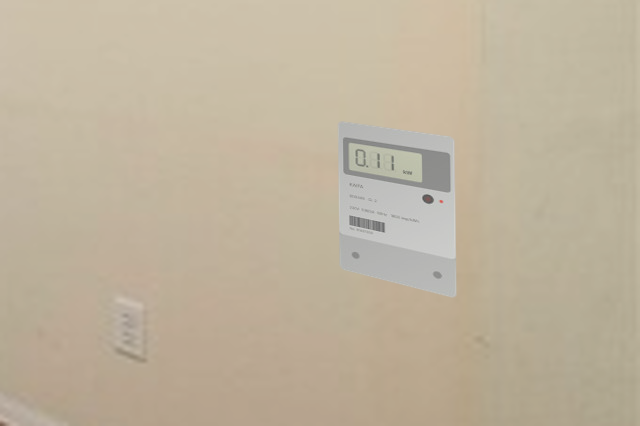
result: **0.11** kW
